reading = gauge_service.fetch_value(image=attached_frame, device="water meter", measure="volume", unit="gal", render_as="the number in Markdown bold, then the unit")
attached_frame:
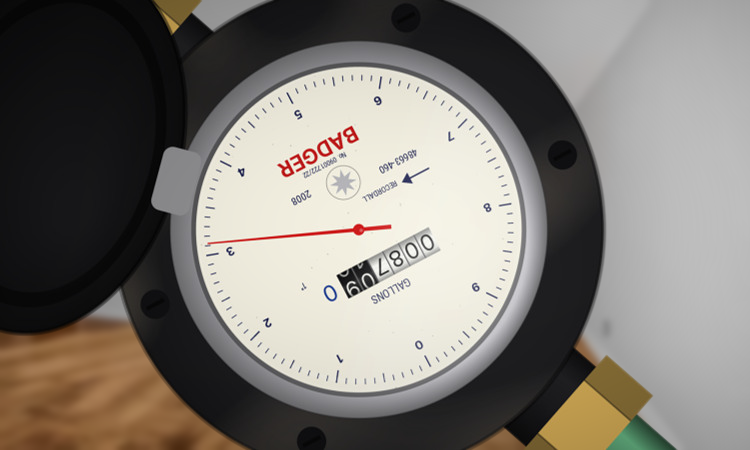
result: **87093.1** gal
